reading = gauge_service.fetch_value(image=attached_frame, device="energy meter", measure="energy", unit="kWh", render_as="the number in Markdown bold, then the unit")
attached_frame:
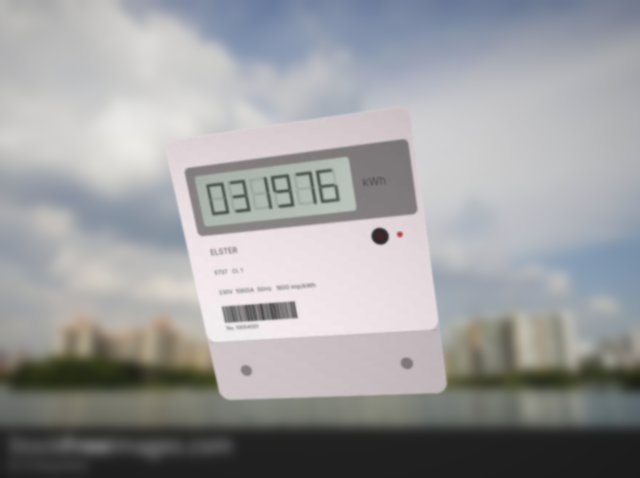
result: **31976** kWh
